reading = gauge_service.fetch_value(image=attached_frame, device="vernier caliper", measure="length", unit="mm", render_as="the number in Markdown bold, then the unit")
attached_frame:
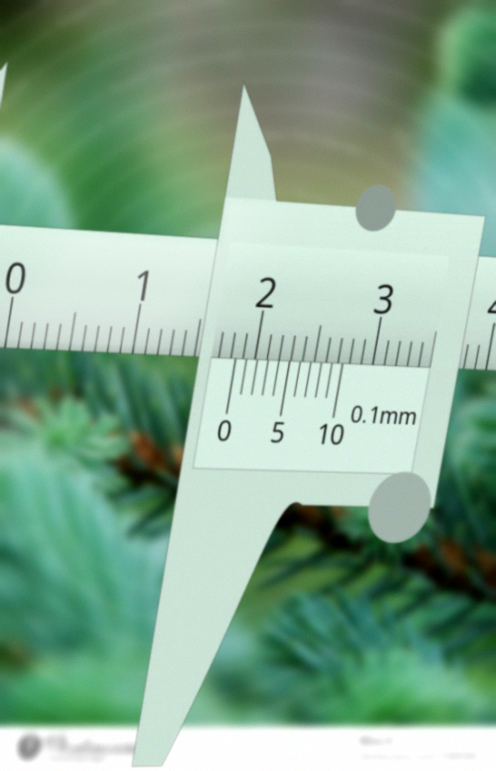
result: **18.4** mm
